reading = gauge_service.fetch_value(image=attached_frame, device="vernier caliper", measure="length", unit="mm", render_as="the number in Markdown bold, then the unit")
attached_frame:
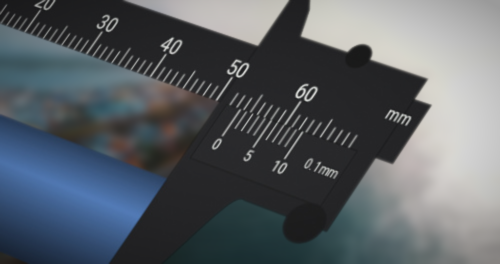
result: **53.6** mm
